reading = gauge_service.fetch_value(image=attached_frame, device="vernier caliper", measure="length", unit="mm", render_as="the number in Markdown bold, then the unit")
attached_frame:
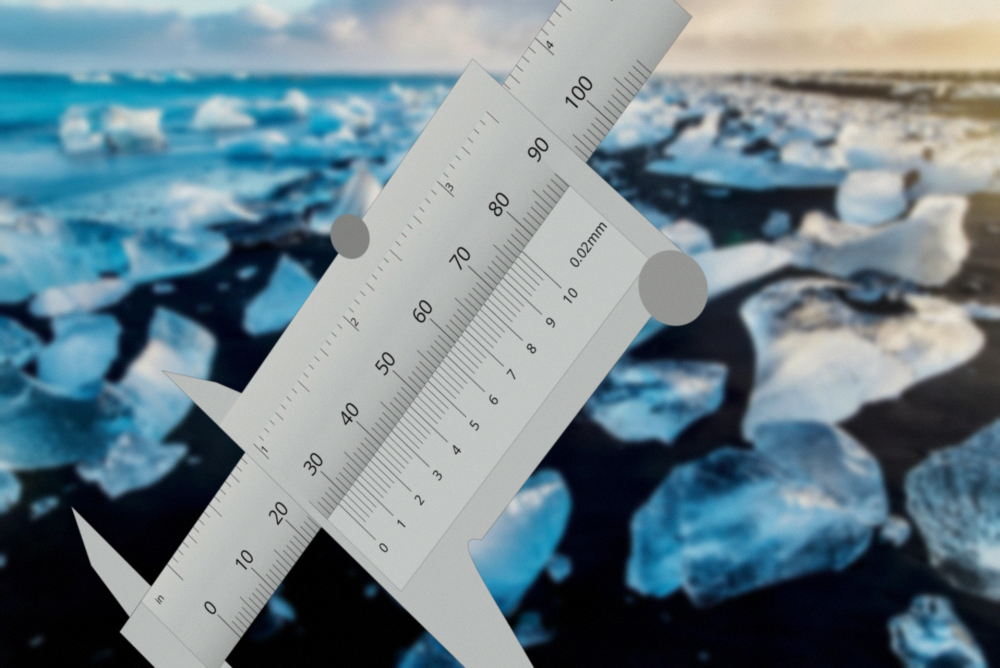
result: **28.2** mm
